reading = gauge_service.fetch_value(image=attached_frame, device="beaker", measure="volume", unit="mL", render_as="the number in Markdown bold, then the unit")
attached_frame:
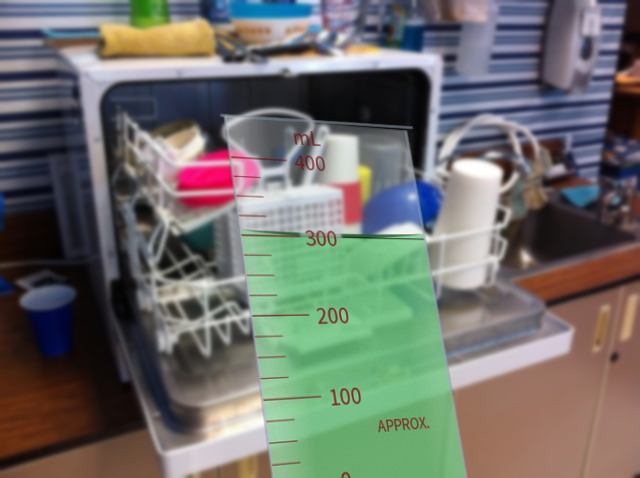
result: **300** mL
